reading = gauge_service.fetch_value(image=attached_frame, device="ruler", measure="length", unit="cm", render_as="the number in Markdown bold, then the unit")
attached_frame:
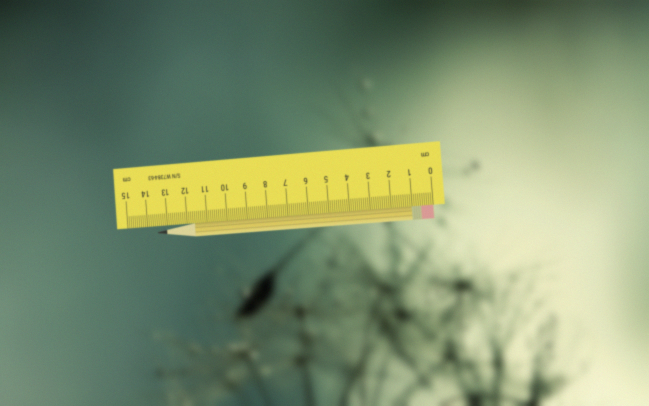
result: **13.5** cm
